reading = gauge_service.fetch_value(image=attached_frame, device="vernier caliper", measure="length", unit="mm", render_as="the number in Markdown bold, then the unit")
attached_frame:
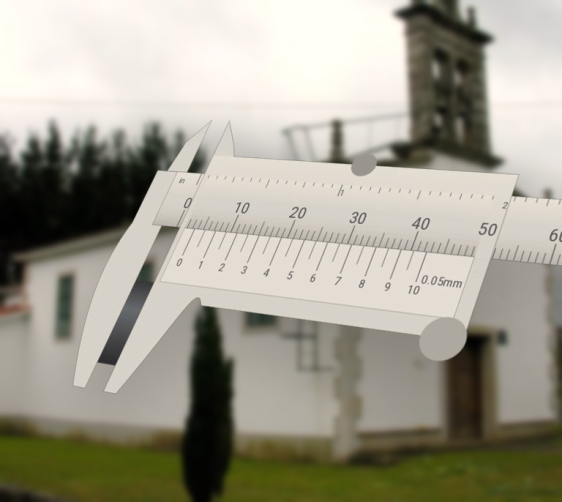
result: **3.4** mm
